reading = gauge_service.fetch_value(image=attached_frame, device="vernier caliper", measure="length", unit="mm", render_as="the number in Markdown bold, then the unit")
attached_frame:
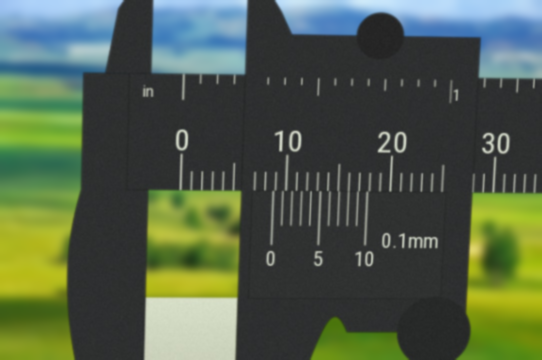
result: **8.8** mm
